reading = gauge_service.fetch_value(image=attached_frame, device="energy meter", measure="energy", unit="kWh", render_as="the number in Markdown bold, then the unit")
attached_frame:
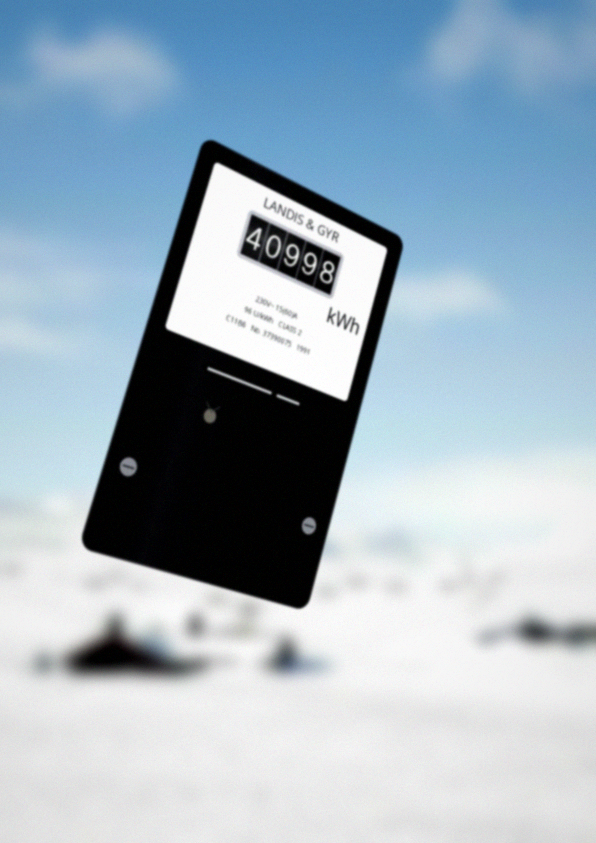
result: **40998** kWh
